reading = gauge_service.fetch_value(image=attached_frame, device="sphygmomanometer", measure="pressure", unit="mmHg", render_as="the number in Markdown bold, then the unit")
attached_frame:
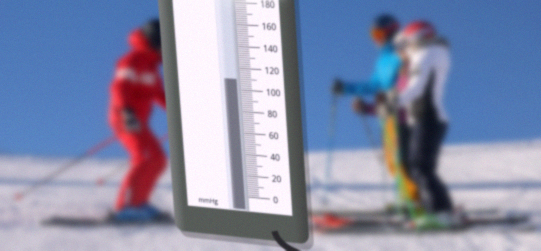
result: **110** mmHg
